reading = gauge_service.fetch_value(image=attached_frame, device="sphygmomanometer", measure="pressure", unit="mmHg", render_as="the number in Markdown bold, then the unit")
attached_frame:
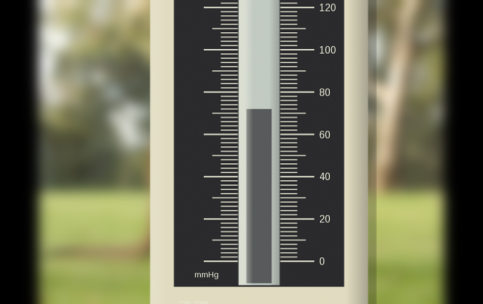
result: **72** mmHg
